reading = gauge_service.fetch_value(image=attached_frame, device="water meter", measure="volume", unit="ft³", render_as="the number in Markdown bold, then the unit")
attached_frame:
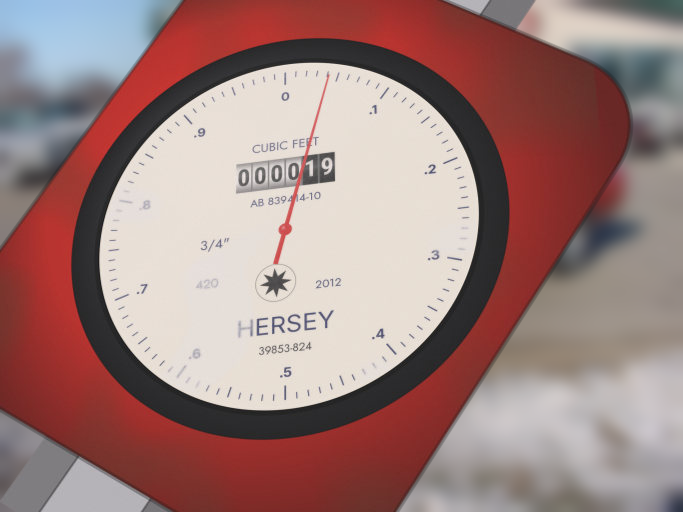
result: **19.04** ft³
